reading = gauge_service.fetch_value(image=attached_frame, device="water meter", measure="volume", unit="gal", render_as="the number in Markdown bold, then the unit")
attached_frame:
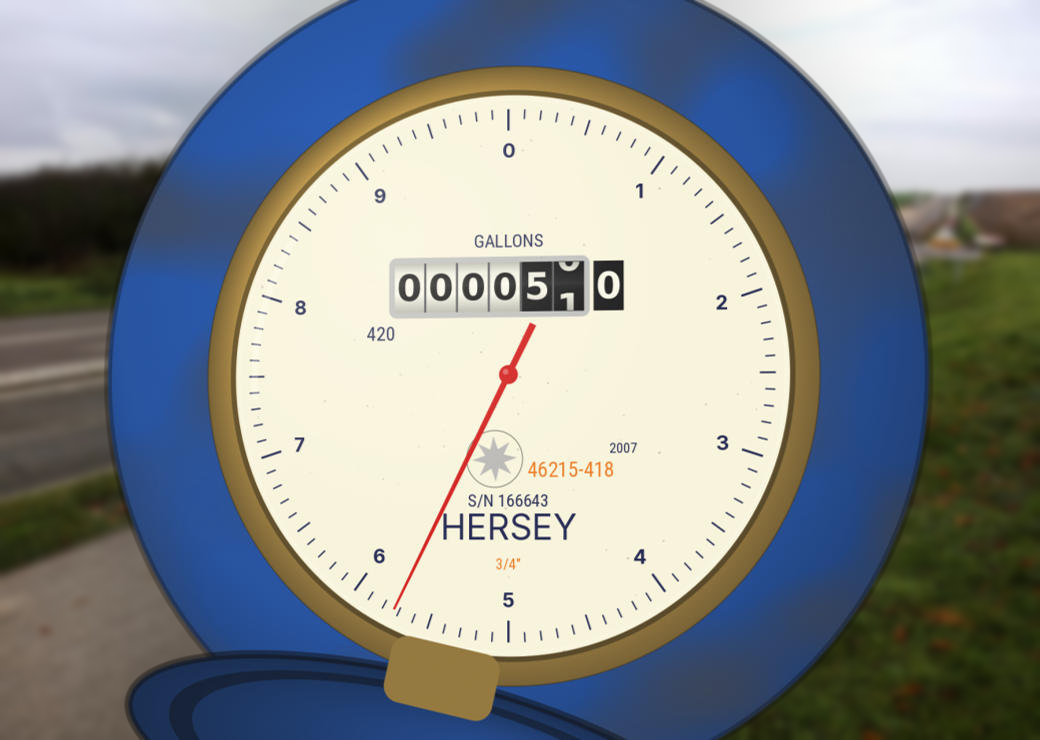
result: **505.7** gal
